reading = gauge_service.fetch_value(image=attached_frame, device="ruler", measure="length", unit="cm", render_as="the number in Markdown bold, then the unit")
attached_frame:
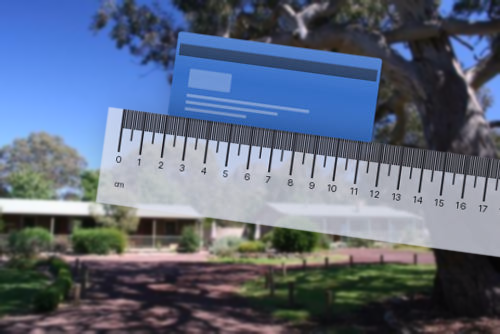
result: **9.5** cm
